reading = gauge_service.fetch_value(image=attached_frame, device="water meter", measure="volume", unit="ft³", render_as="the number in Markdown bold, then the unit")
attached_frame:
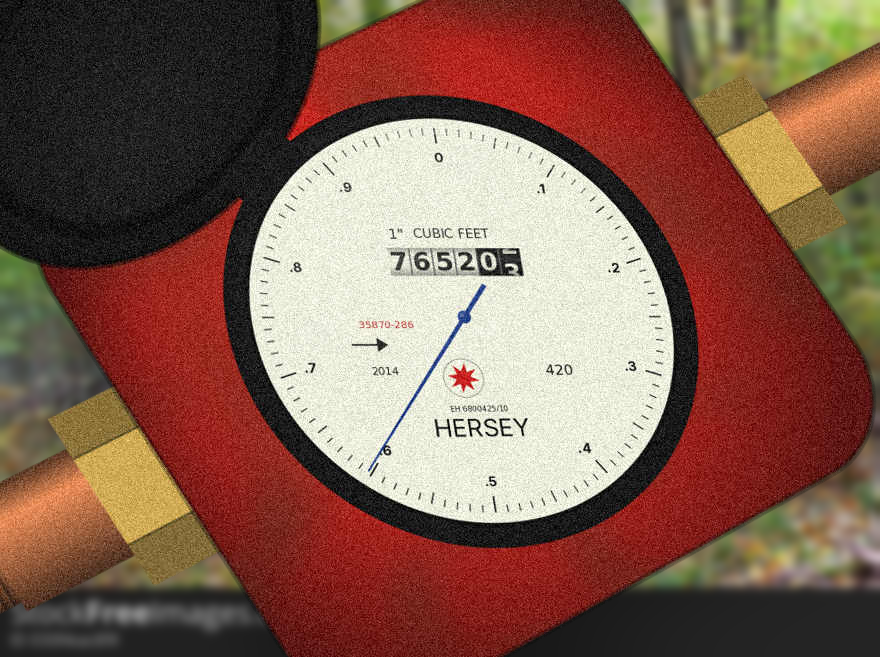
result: **765202.60** ft³
